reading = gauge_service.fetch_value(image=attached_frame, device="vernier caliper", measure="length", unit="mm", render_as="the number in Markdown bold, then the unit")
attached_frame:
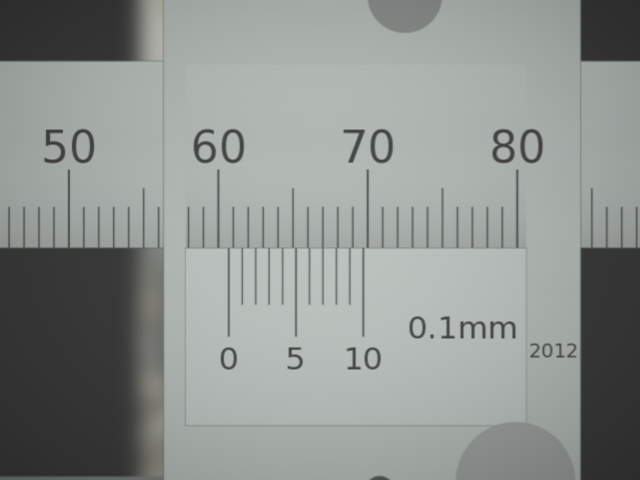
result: **60.7** mm
